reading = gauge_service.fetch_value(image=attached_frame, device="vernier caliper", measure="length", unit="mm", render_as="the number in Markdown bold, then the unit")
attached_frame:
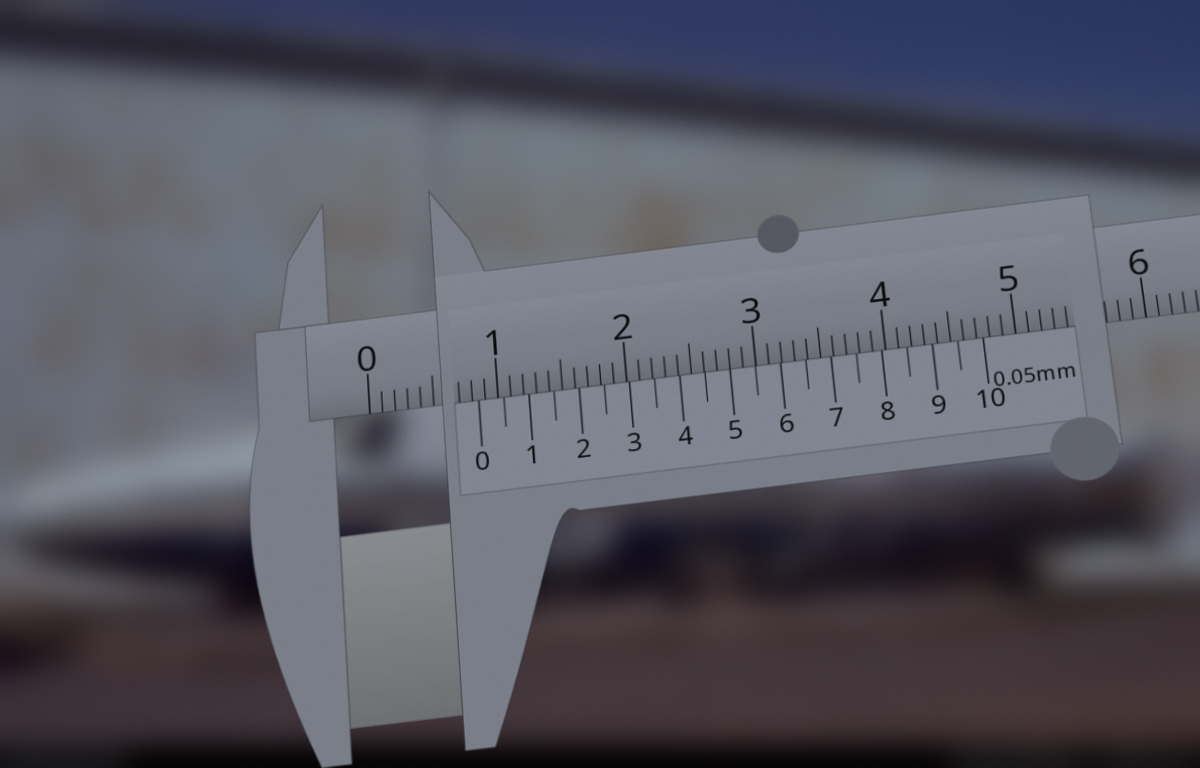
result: **8.5** mm
